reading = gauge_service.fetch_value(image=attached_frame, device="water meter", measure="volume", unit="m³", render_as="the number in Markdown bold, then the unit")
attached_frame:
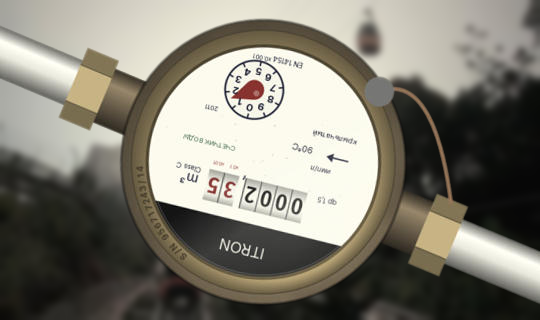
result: **2.351** m³
